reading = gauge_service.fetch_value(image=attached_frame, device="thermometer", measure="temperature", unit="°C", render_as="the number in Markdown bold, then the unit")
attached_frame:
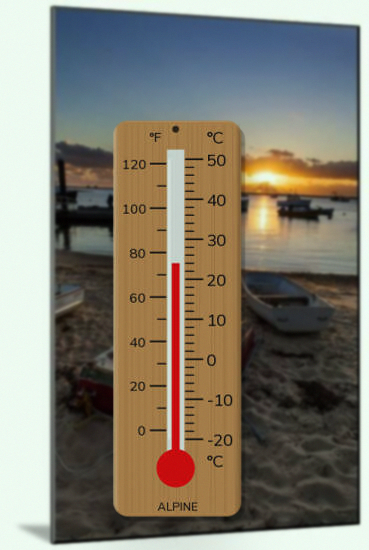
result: **24** °C
